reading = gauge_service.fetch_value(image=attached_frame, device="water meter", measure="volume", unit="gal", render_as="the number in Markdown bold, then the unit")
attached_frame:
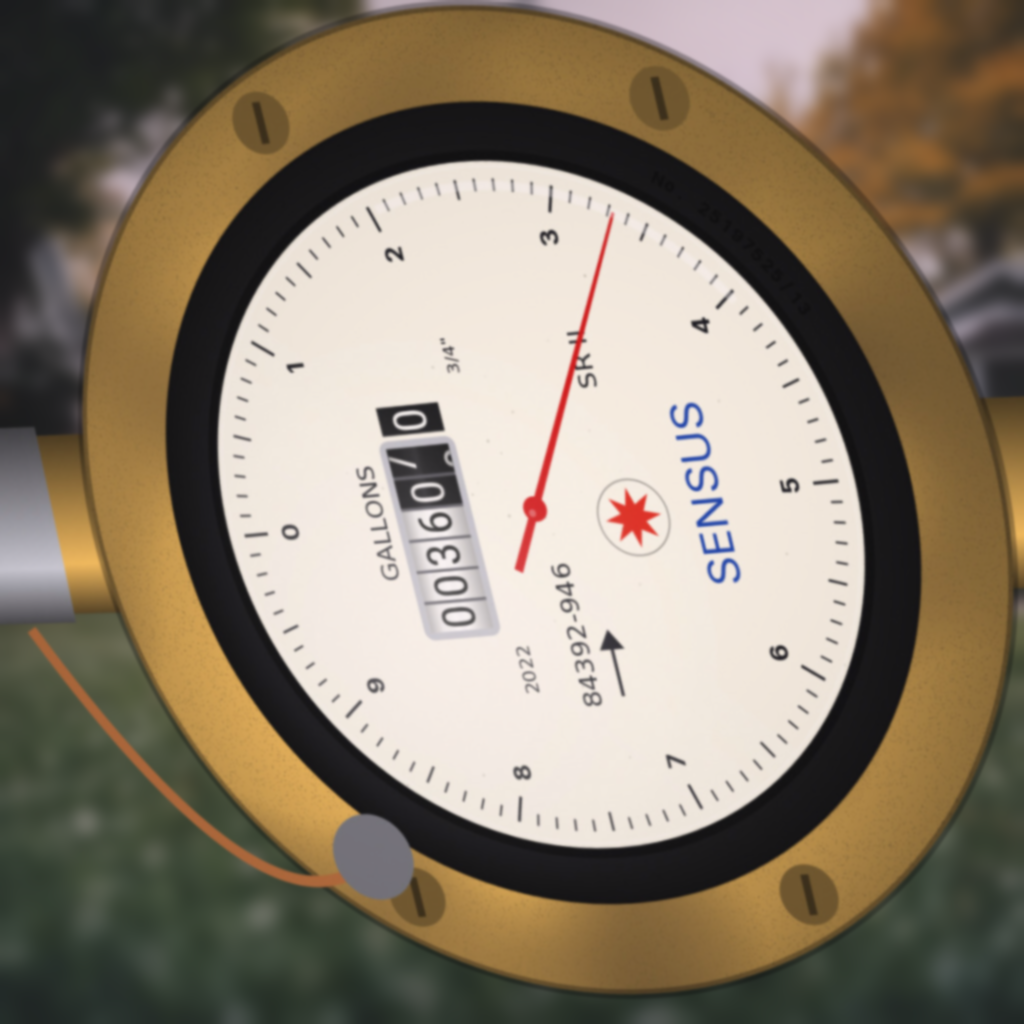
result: **36073.3** gal
